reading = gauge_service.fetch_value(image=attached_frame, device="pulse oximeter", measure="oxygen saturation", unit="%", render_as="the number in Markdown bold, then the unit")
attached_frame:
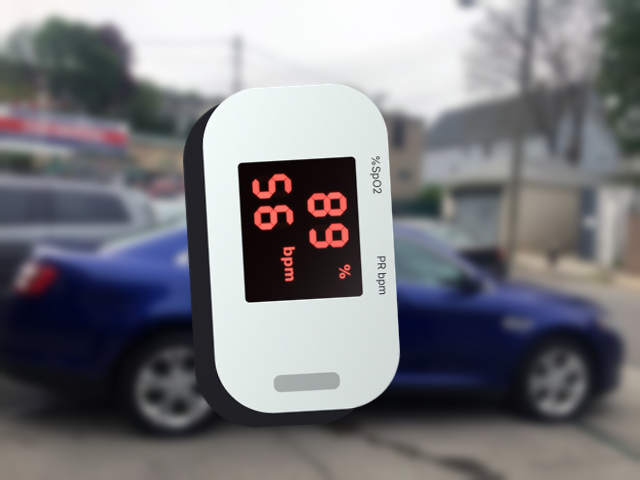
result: **89** %
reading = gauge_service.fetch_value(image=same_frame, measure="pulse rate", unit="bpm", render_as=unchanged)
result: **56** bpm
